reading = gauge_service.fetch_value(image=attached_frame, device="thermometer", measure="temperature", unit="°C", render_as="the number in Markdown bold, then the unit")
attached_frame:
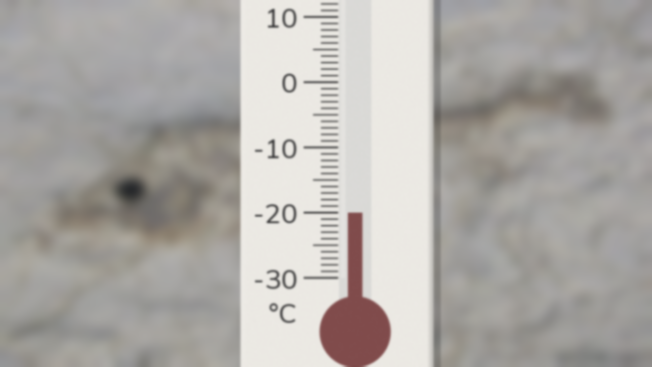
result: **-20** °C
